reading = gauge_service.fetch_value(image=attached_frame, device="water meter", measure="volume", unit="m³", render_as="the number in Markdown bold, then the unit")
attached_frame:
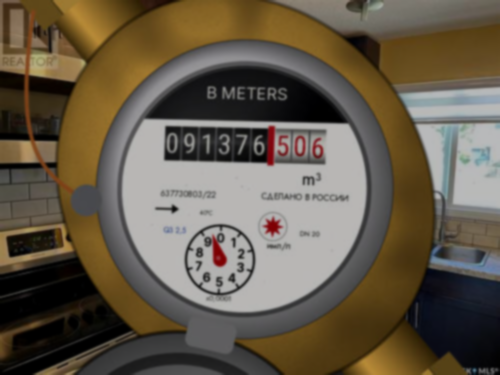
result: **91376.5059** m³
